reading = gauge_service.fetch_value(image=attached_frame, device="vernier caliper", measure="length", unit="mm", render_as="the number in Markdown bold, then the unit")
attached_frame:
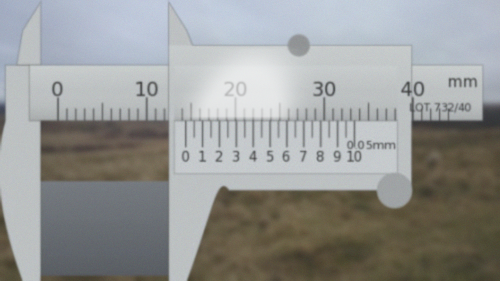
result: **14.4** mm
